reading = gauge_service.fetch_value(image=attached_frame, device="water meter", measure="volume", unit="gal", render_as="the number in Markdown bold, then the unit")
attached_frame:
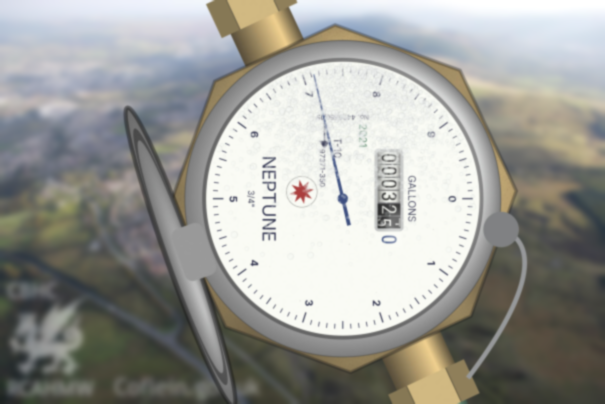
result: **3247.1** gal
